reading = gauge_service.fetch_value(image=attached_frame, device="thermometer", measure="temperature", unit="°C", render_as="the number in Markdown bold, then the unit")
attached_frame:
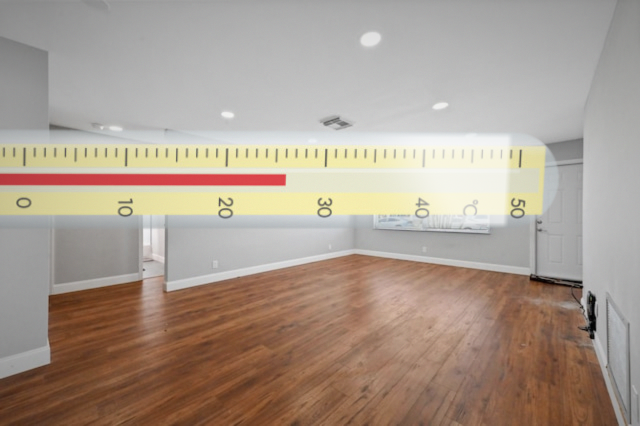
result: **26** °C
